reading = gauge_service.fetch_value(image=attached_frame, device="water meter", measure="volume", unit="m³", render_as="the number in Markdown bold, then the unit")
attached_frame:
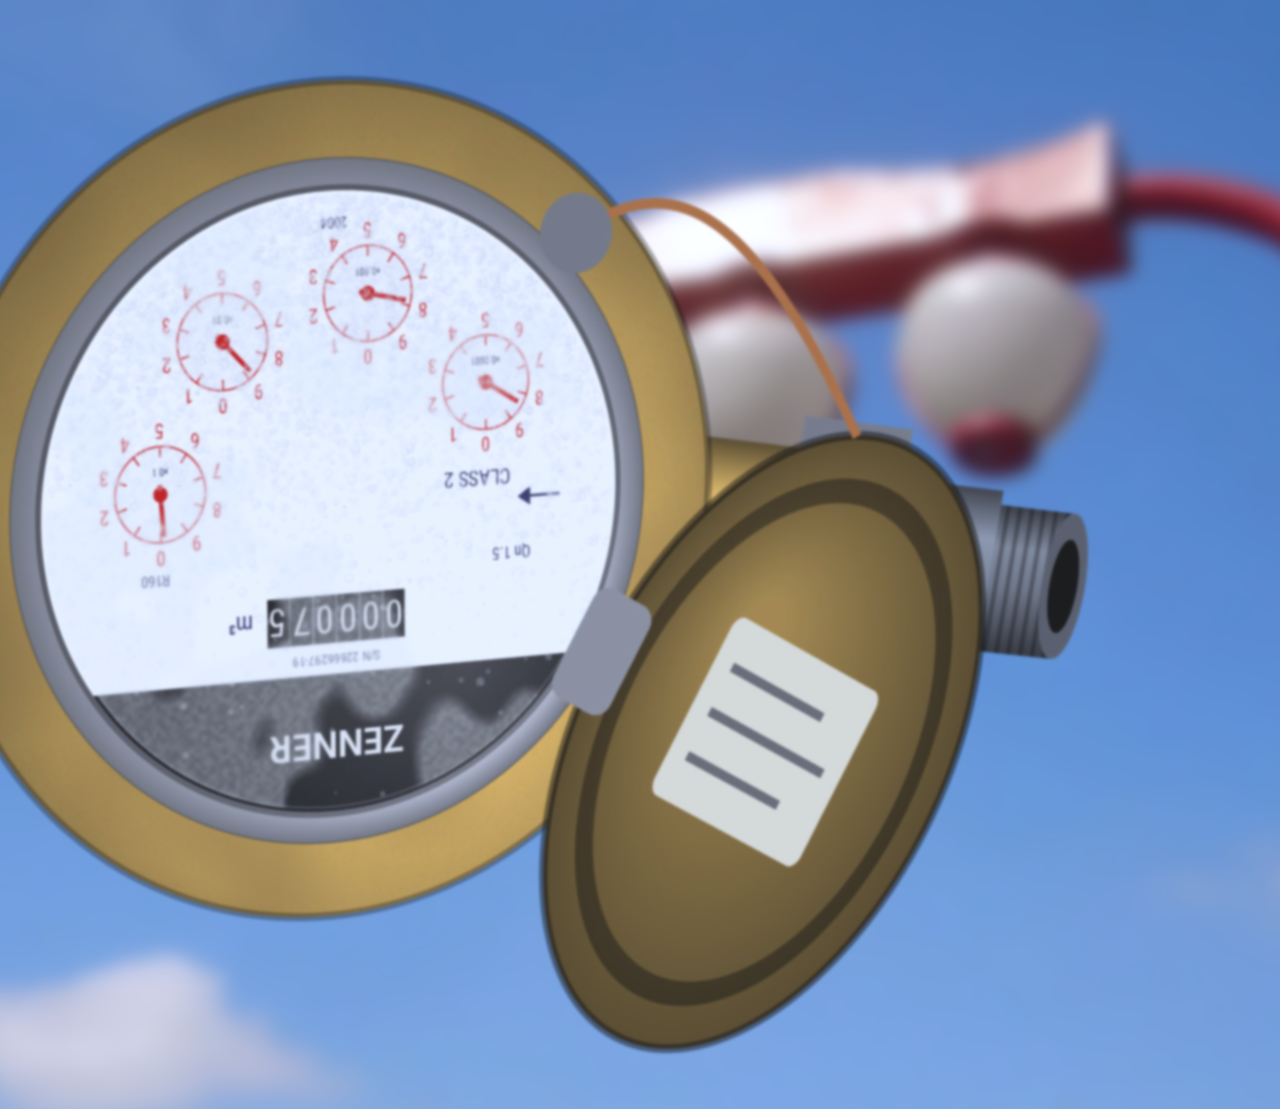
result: **74.9878** m³
